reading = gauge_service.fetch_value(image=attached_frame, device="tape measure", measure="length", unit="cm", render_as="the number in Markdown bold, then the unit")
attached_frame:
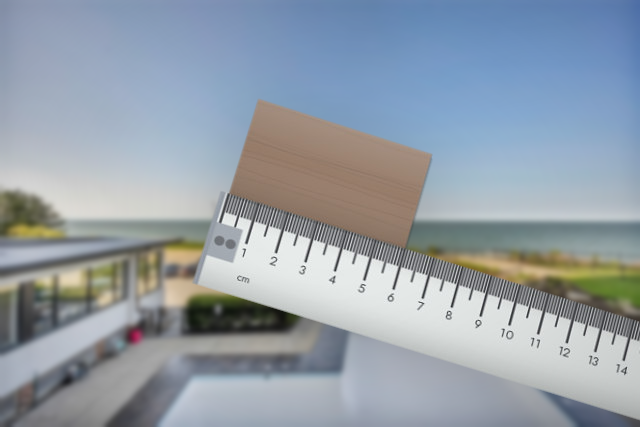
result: **6** cm
